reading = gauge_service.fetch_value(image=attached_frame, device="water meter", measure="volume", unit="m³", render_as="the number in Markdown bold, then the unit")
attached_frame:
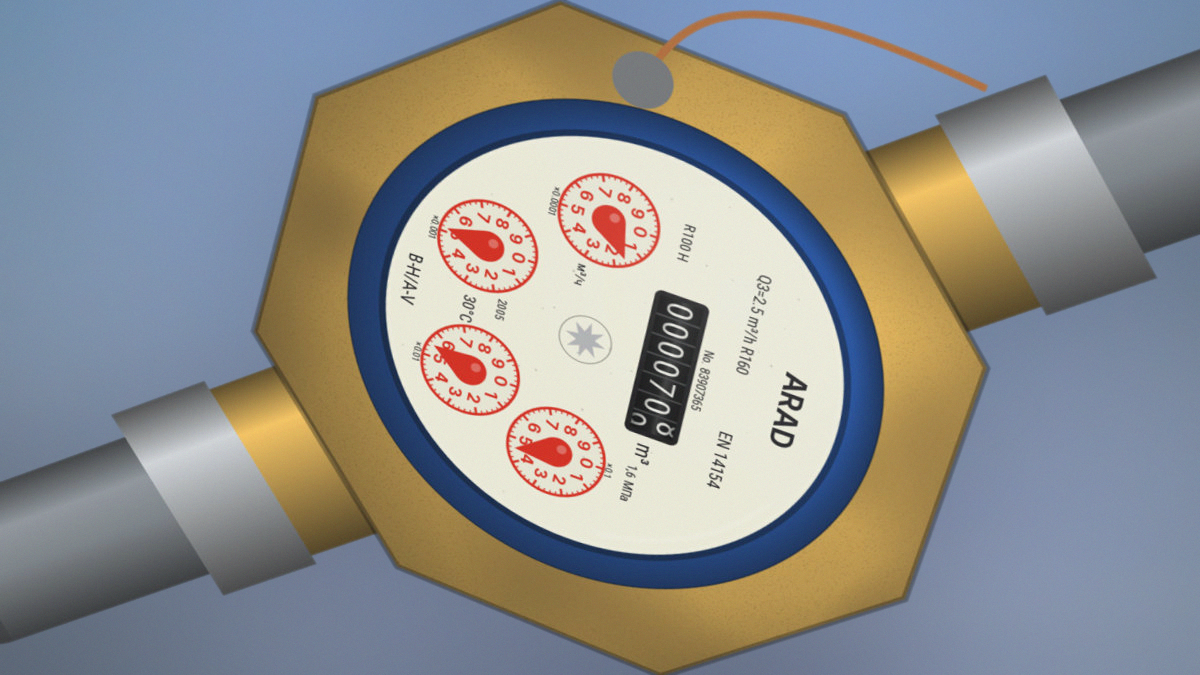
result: **708.4551** m³
